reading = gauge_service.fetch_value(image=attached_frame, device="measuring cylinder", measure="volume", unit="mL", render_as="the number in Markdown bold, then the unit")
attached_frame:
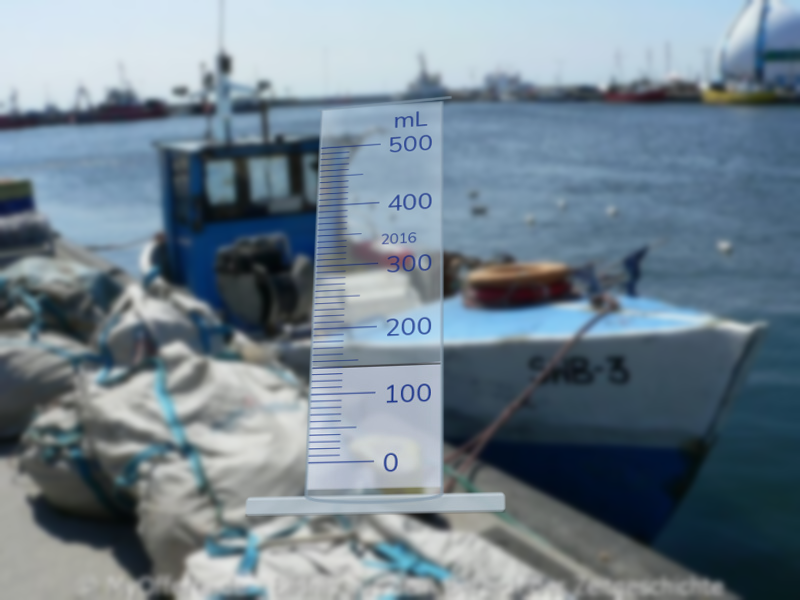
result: **140** mL
